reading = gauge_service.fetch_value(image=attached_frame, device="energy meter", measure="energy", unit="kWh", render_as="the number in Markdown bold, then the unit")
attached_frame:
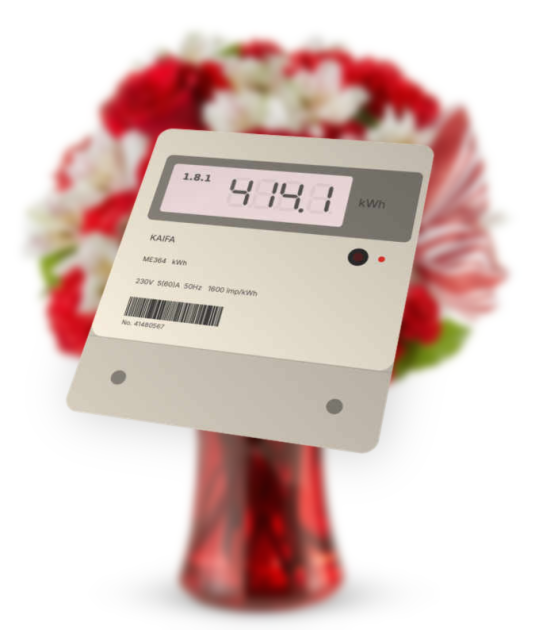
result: **414.1** kWh
